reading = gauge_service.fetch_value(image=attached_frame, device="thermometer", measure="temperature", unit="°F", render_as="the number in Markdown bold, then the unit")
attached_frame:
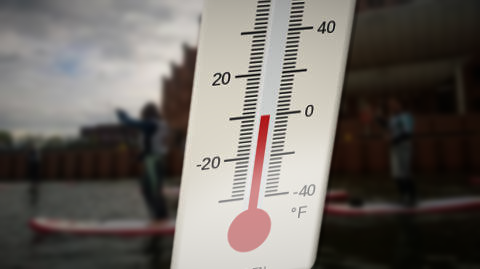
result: **0** °F
